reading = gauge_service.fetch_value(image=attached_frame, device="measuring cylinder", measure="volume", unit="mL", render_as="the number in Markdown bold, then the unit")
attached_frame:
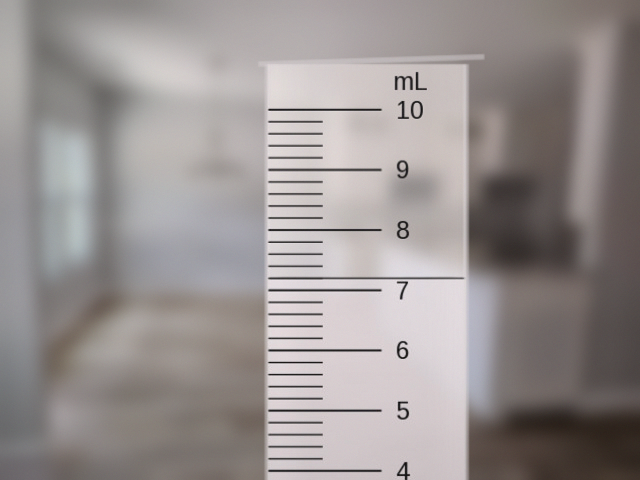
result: **7.2** mL
